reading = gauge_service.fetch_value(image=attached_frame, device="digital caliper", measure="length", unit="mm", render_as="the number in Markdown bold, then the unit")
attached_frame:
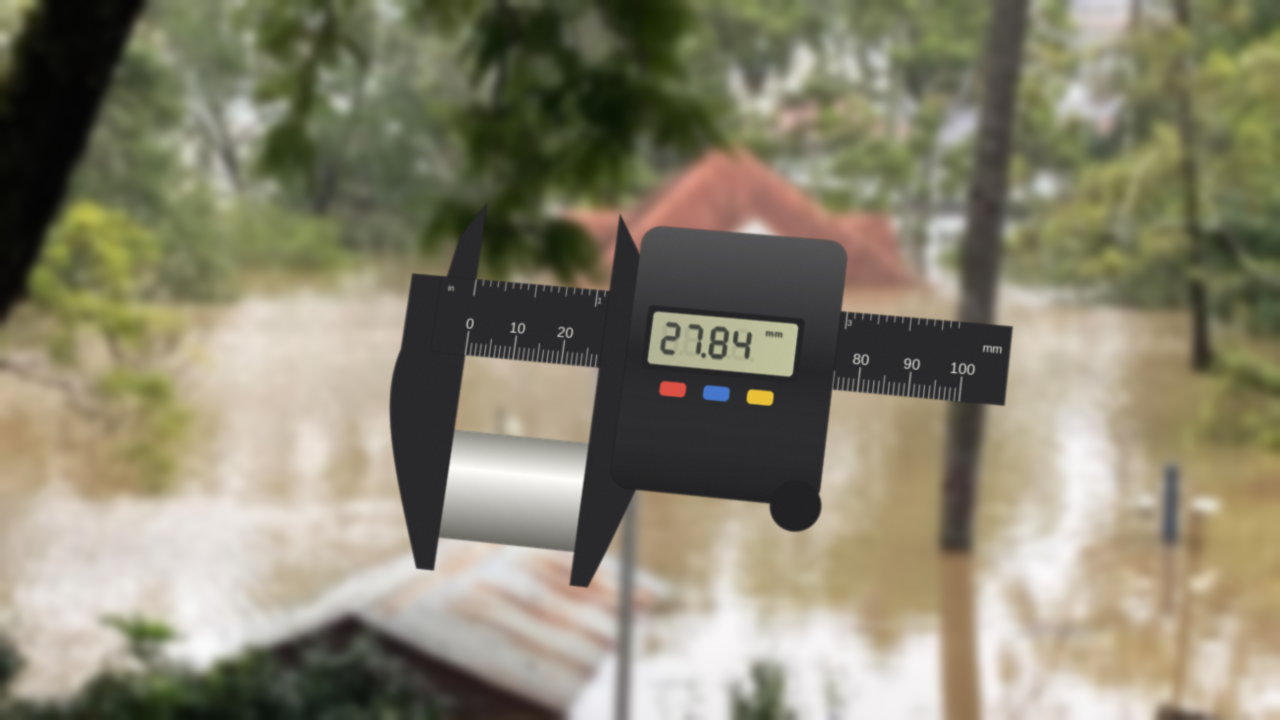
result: **27.84** mm
